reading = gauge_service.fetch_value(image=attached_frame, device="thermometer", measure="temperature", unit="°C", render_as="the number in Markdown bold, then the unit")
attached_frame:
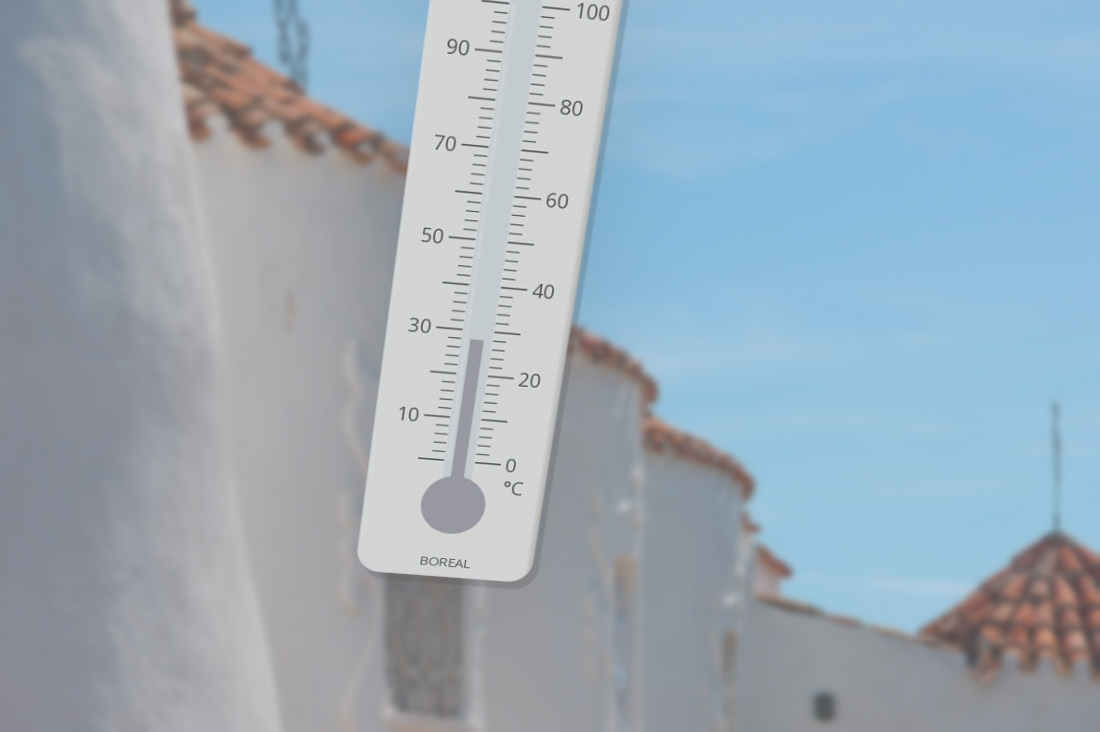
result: **28** °C
